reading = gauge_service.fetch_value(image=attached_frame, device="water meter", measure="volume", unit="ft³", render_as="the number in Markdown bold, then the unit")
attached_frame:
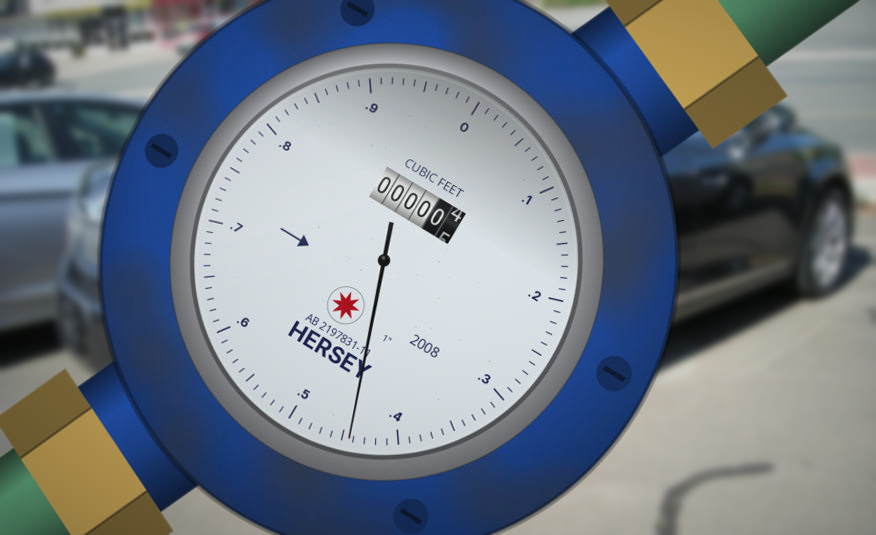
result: **4.44** ft³
